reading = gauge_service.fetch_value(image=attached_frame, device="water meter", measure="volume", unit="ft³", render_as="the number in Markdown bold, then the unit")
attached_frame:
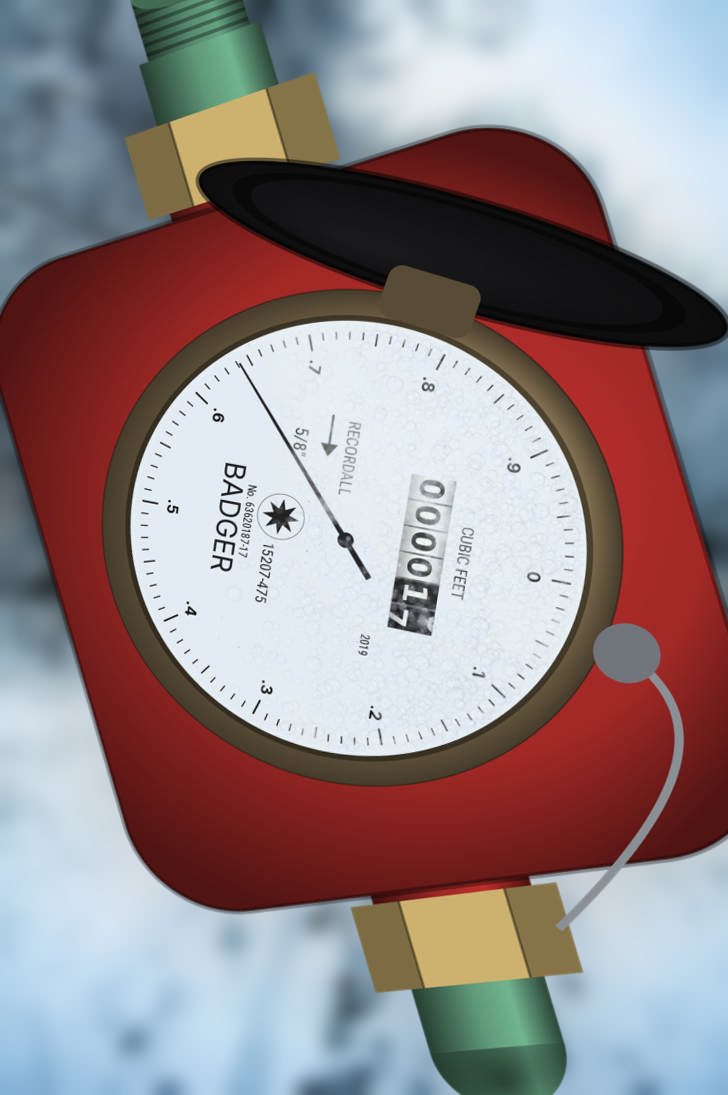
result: **16.64** ft³
